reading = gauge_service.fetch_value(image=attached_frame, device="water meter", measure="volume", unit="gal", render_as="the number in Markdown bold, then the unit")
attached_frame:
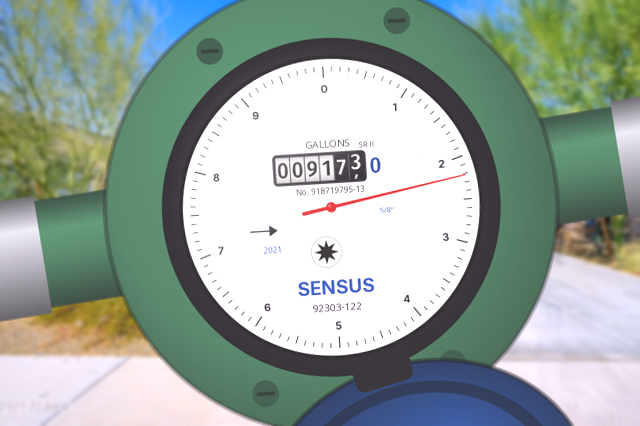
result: **91732.2** gal
